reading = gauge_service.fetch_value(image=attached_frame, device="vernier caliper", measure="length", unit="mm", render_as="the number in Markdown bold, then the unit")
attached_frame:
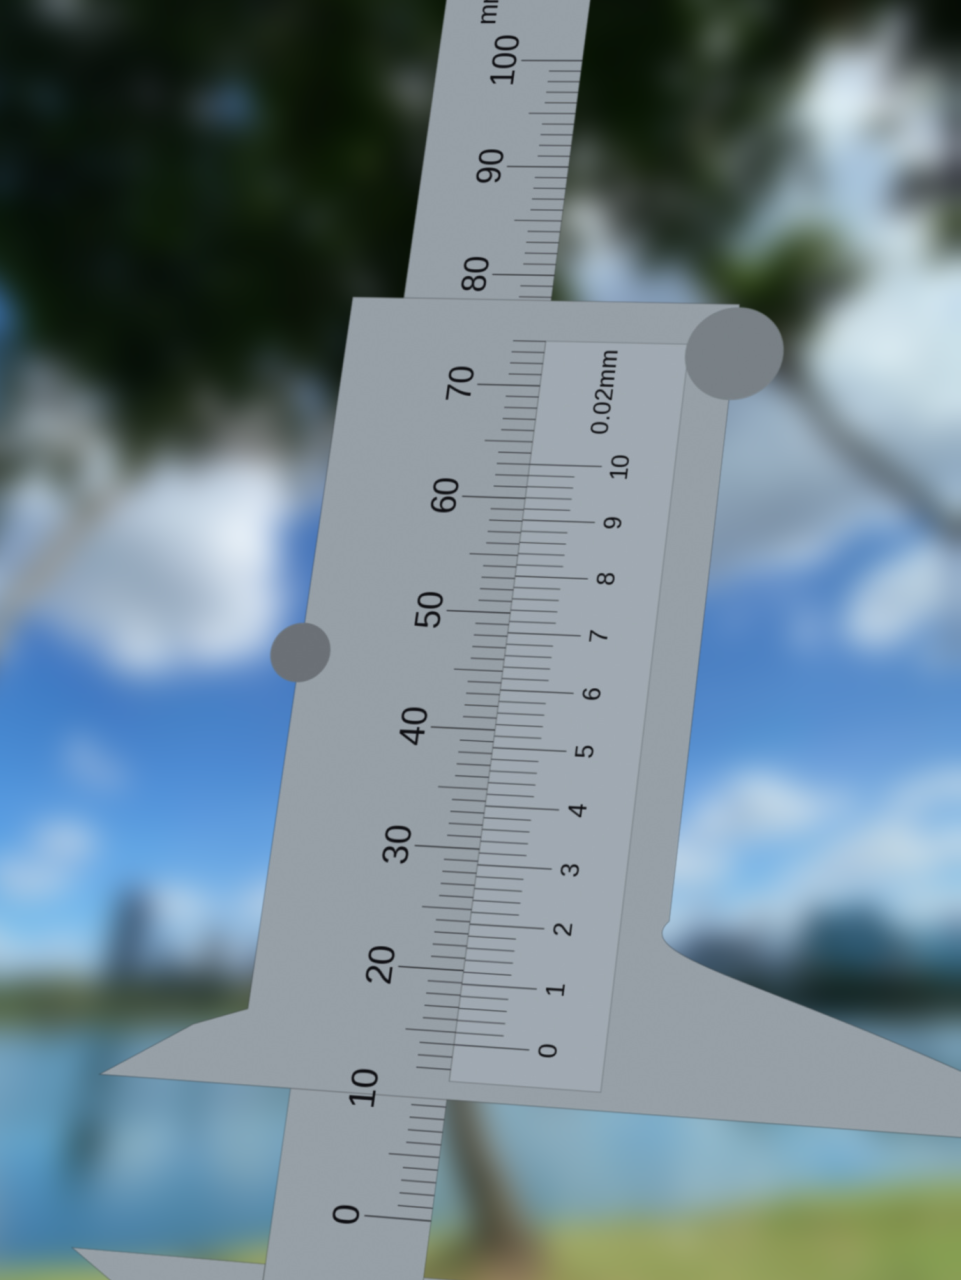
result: **14.0** mm
